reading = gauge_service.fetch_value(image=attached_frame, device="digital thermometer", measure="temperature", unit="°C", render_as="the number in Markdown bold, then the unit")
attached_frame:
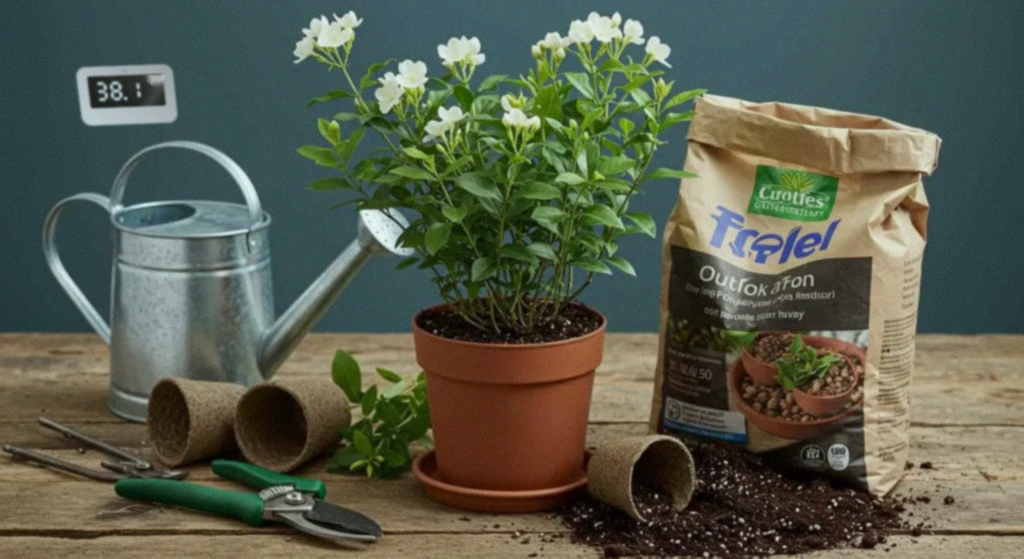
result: **38.1** °C
